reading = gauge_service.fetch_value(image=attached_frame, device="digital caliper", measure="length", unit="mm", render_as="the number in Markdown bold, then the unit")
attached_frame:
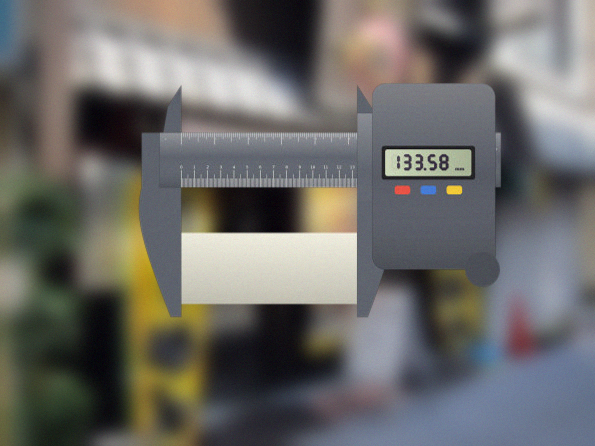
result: **133.58** mm
